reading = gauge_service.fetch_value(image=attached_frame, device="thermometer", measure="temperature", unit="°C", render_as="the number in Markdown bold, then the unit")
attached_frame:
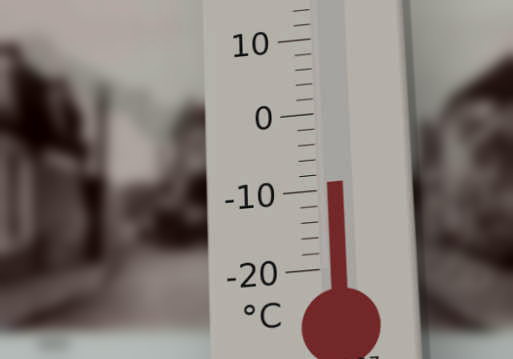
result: **-9** °C
